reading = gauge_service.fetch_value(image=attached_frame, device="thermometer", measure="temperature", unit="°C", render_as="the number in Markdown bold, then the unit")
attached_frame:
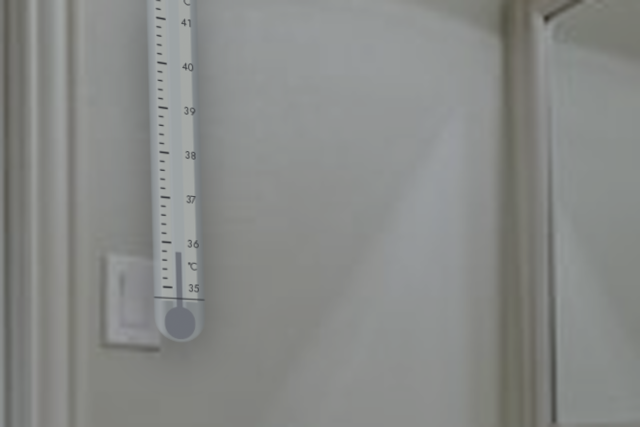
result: **35.8** °C
